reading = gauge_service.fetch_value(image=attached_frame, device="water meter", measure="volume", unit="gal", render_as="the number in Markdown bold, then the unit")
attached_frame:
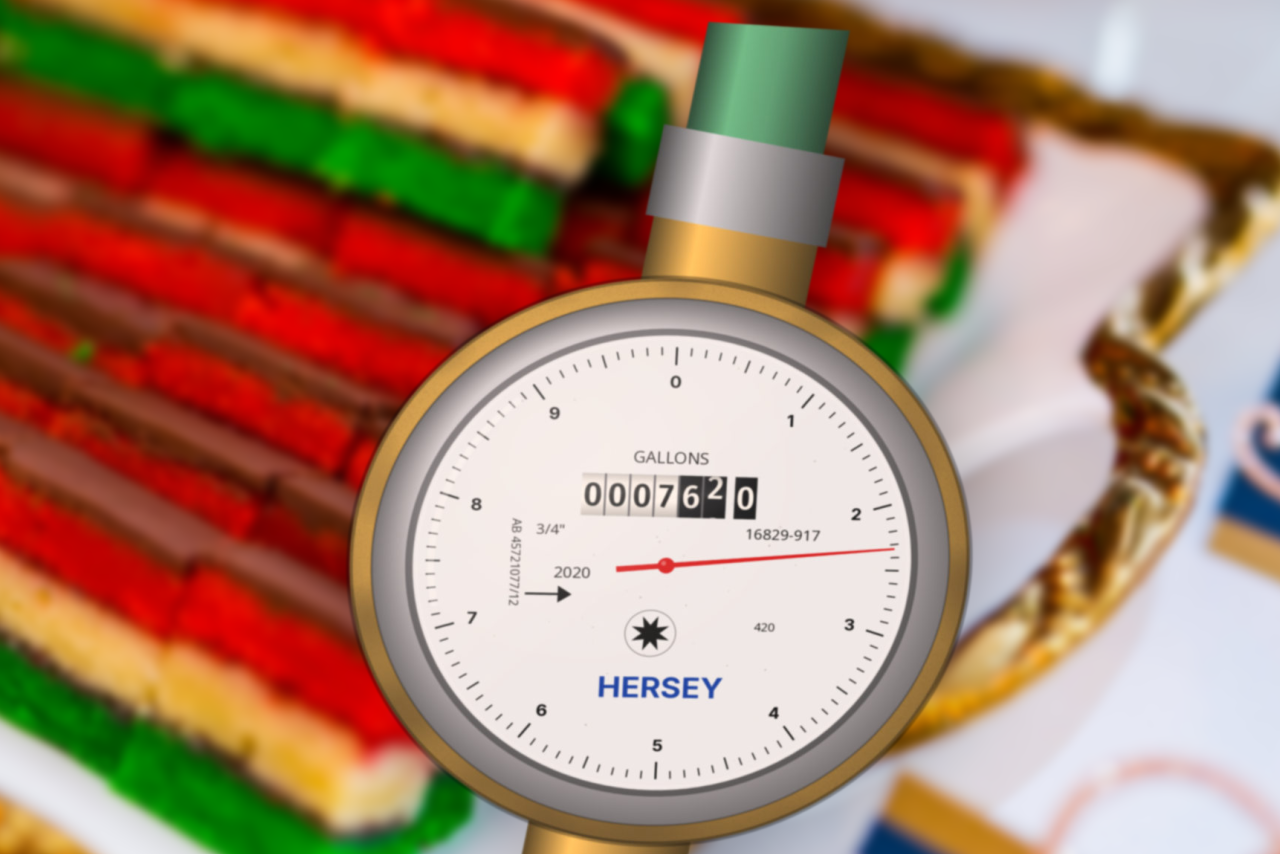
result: **7622.3** gal
